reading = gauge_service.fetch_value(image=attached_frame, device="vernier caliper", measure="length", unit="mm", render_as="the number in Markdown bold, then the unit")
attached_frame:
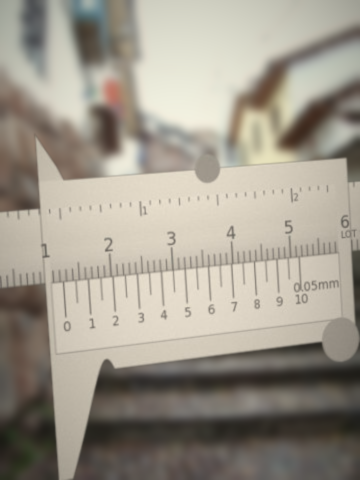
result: **12.5** mm
